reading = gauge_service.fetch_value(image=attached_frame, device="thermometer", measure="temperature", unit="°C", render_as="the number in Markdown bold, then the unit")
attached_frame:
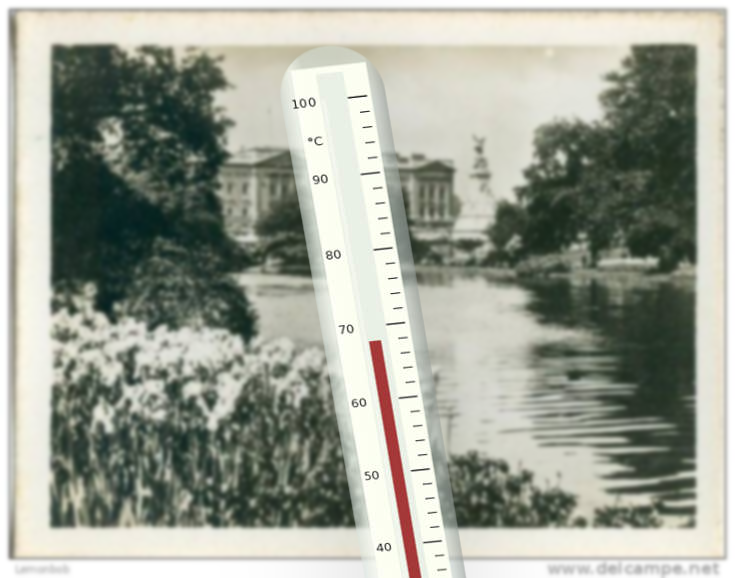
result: **68** °C
